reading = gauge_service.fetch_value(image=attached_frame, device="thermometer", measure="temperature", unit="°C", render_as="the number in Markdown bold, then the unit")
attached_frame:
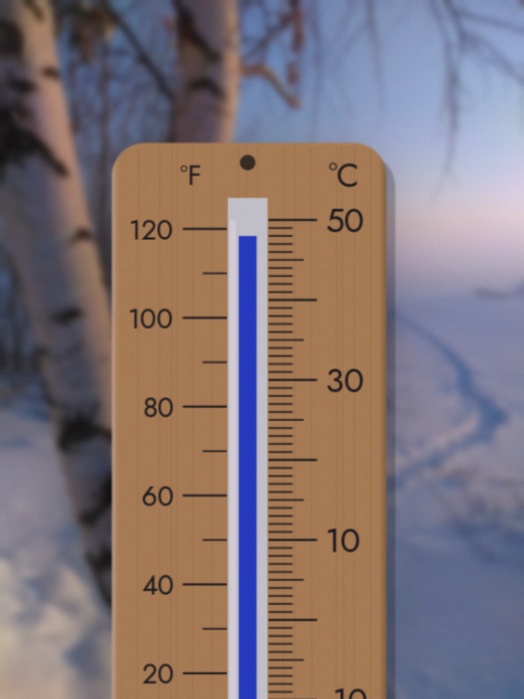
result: **48** °C
